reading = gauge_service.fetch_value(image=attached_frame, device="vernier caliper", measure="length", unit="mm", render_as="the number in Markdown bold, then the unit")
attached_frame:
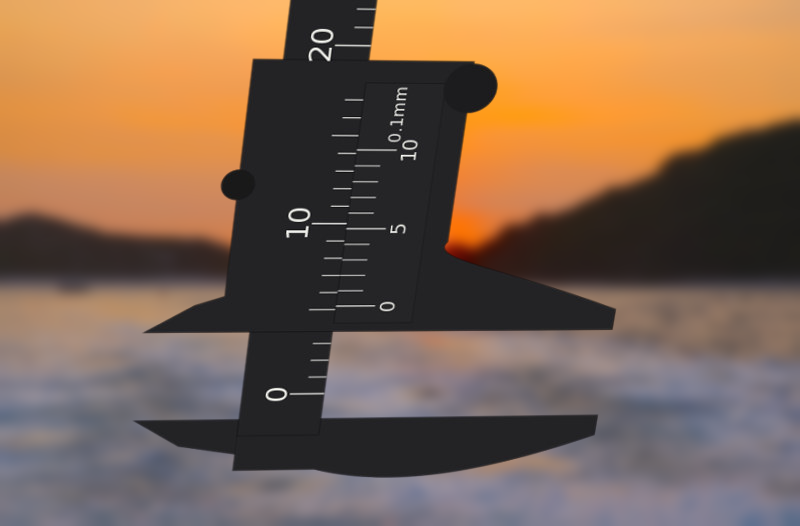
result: **5.2** mm
